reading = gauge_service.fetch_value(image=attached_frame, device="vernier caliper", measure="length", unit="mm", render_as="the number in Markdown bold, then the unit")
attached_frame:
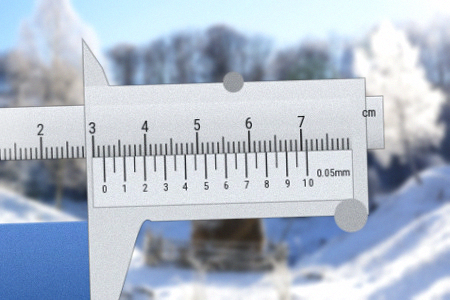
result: **32.0** mm
